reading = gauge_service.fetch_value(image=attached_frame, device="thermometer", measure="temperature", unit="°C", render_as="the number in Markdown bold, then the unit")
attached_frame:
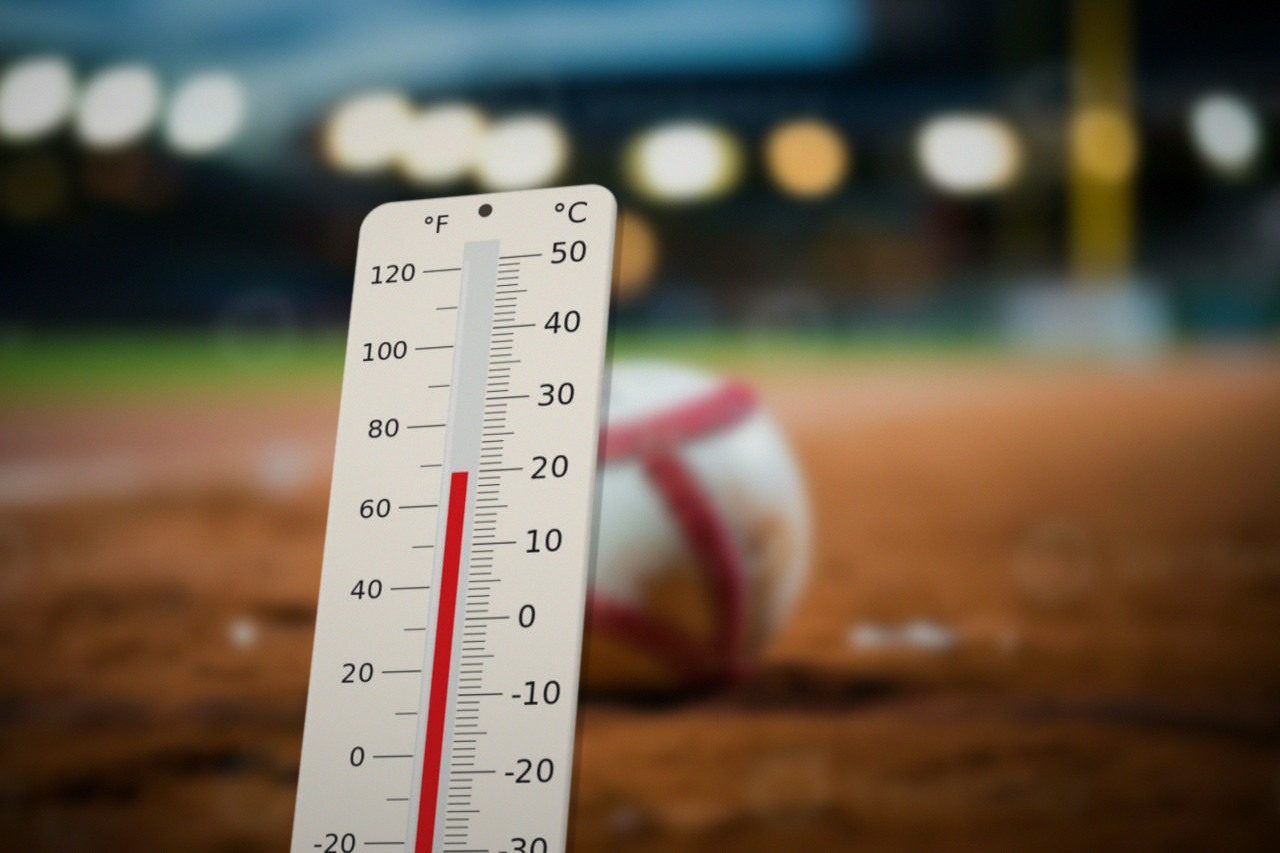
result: **20** °C
